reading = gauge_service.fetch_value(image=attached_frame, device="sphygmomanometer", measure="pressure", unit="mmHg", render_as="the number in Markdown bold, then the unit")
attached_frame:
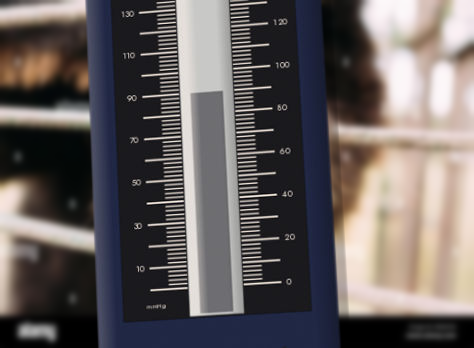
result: **90** mmHg
